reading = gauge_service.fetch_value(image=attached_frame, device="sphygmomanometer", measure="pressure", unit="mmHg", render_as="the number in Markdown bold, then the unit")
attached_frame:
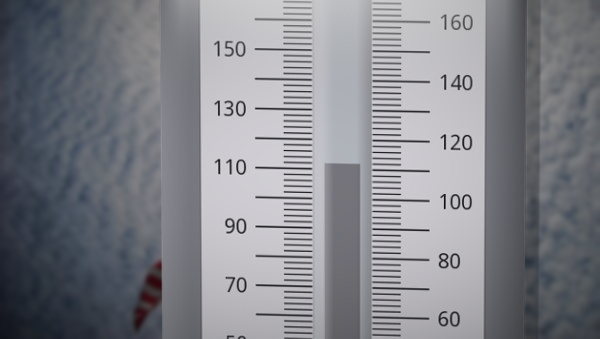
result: **112** mmHg
